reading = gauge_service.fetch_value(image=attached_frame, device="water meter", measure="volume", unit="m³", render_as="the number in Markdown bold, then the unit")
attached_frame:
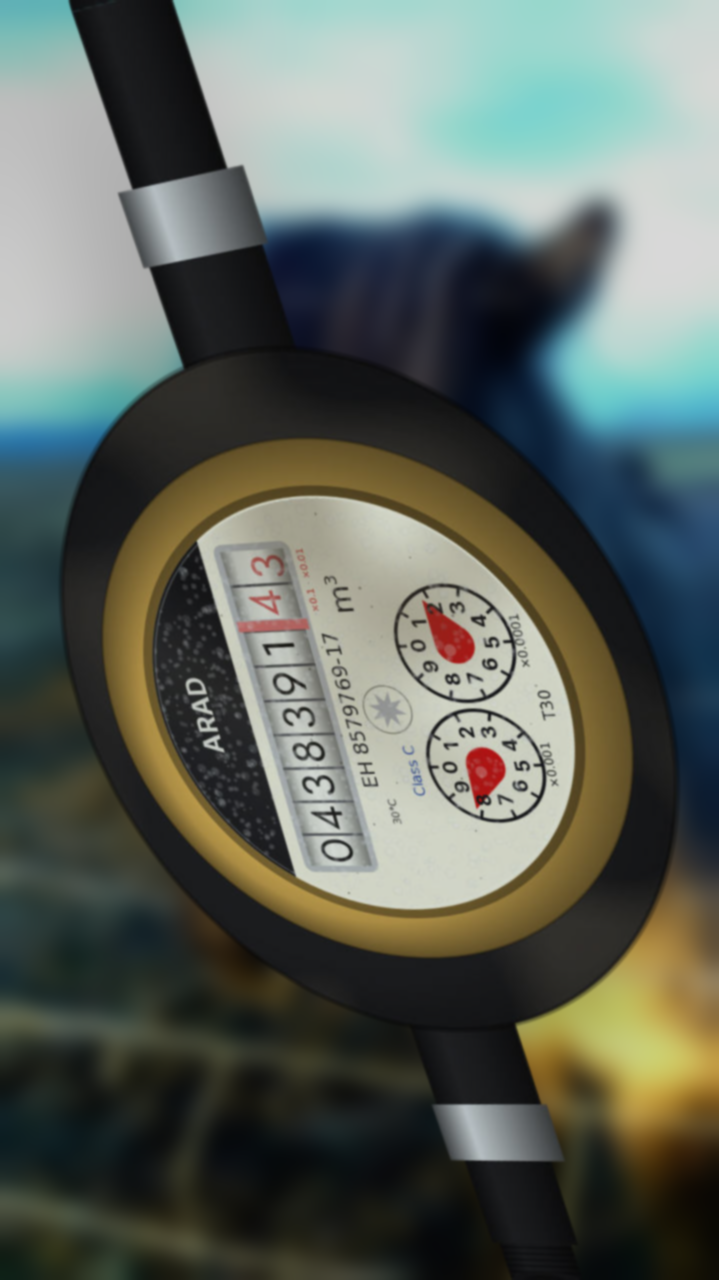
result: **438391.4281** m³
